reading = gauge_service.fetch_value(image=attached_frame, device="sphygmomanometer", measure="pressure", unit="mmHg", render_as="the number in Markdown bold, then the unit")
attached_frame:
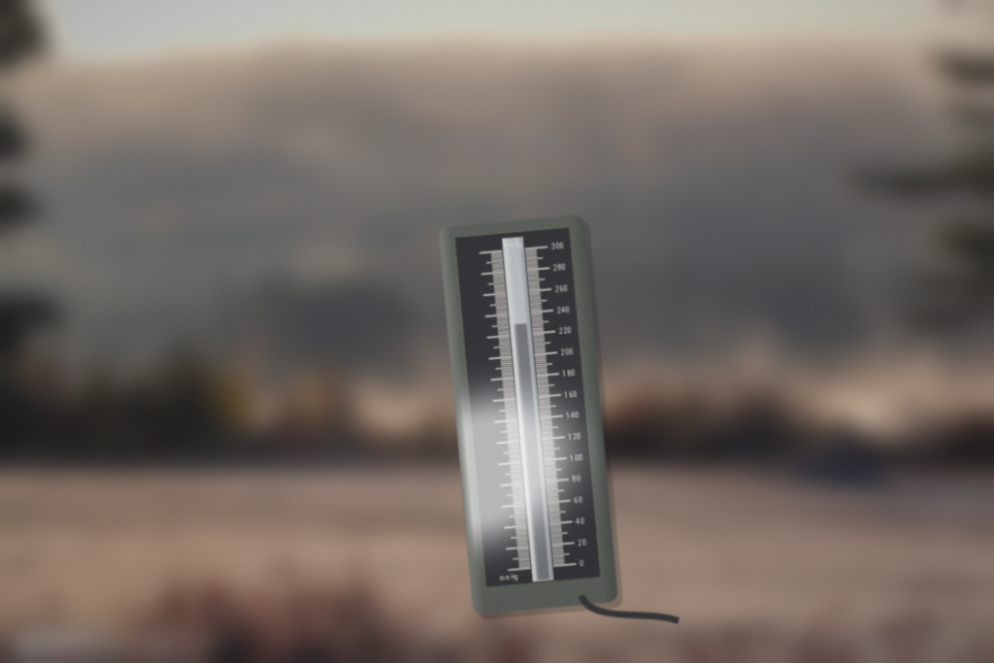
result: **230** mmHg
